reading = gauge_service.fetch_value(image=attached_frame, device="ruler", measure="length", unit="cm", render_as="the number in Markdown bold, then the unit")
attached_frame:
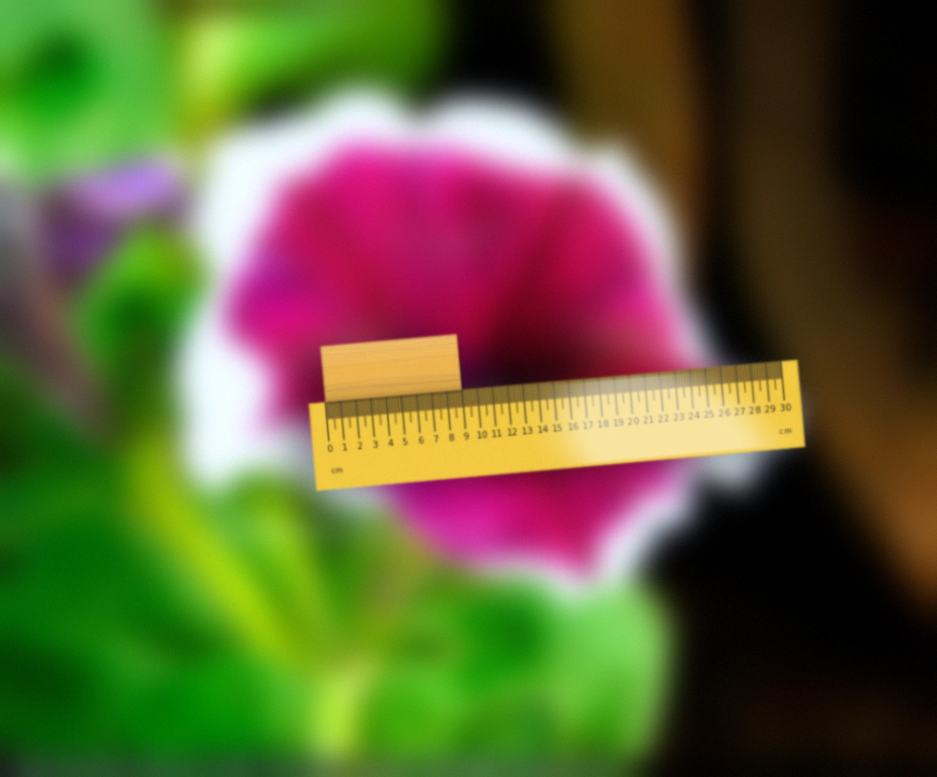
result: **9** cm
